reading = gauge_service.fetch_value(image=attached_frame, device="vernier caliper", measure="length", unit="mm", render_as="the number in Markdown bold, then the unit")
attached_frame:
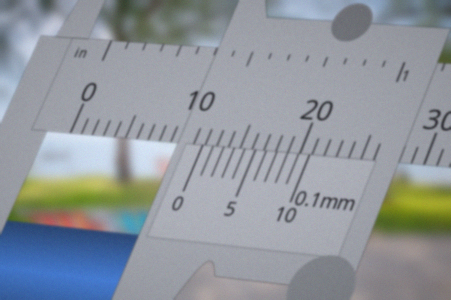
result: **11.8** mm
